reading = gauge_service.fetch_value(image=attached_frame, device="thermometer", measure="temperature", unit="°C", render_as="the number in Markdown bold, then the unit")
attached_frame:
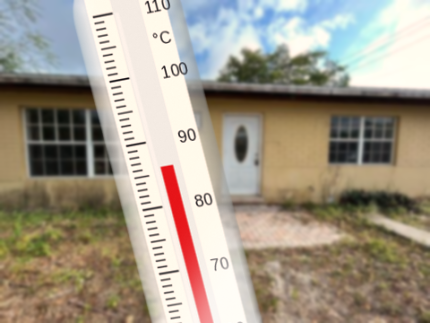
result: **86** °C
